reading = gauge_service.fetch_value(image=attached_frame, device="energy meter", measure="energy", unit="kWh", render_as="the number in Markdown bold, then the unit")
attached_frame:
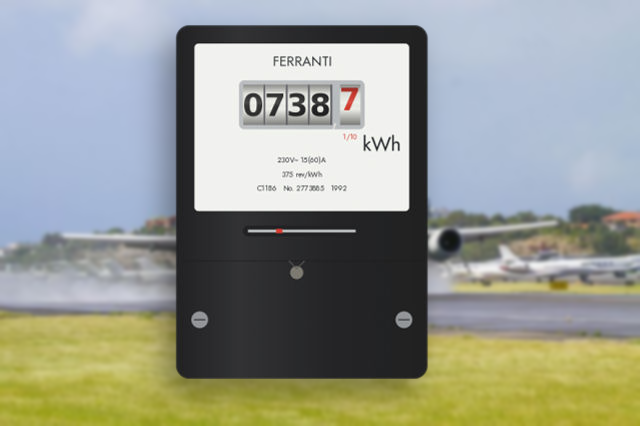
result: **738.7** kWh
